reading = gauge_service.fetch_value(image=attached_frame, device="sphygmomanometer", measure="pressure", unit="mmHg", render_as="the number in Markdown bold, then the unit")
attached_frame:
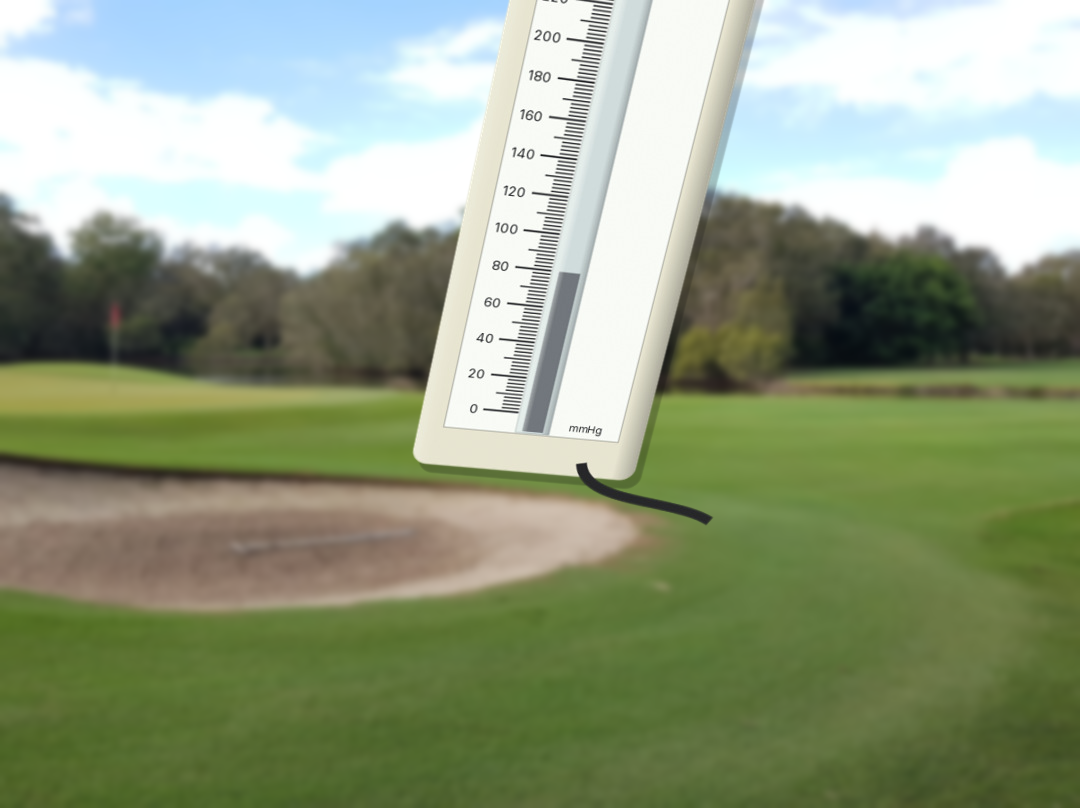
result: **80** mmHg
